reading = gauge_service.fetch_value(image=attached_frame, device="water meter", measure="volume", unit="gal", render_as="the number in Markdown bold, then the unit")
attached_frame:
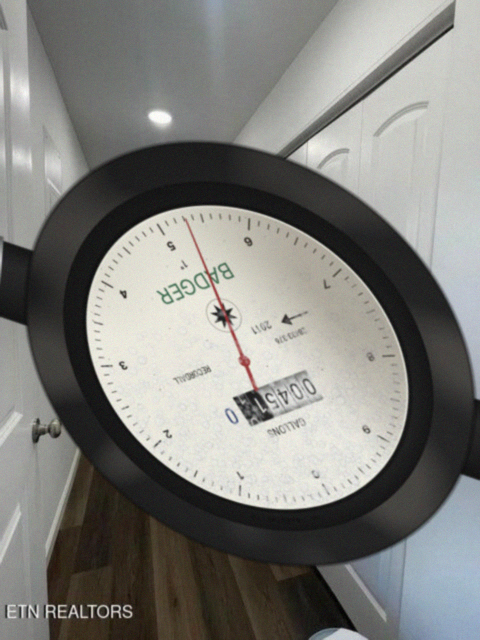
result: **45105.3** gal
